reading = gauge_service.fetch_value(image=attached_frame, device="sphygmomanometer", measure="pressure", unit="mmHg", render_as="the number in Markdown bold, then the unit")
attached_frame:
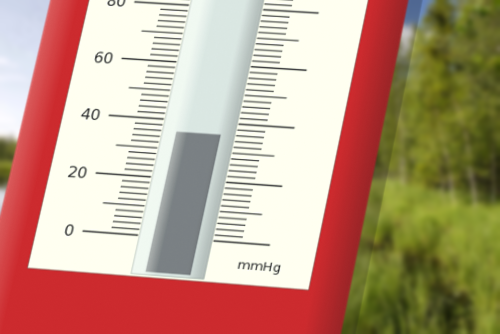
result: **36** mmHg
